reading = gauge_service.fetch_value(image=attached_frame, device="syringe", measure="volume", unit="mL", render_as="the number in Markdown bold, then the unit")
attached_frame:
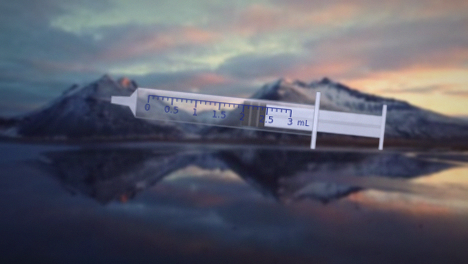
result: **2** mL
